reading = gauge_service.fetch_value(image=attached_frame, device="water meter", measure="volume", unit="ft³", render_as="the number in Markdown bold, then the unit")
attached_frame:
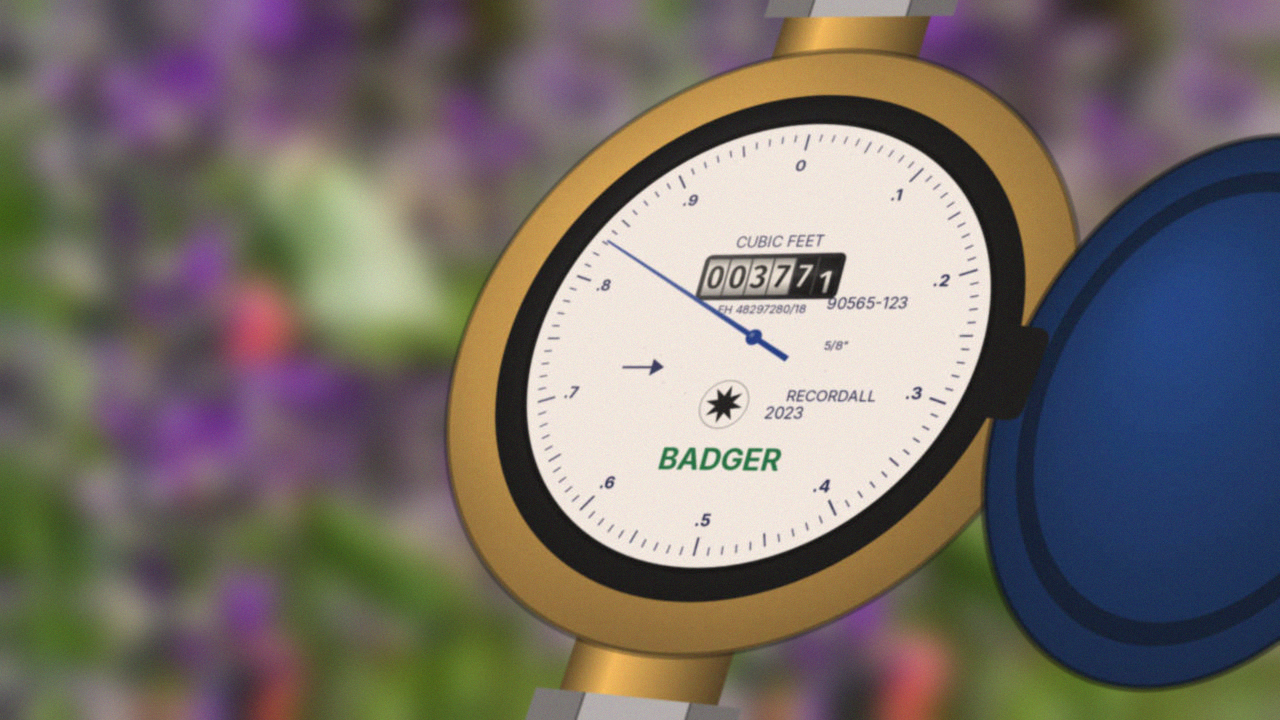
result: **3770.83** ft³
